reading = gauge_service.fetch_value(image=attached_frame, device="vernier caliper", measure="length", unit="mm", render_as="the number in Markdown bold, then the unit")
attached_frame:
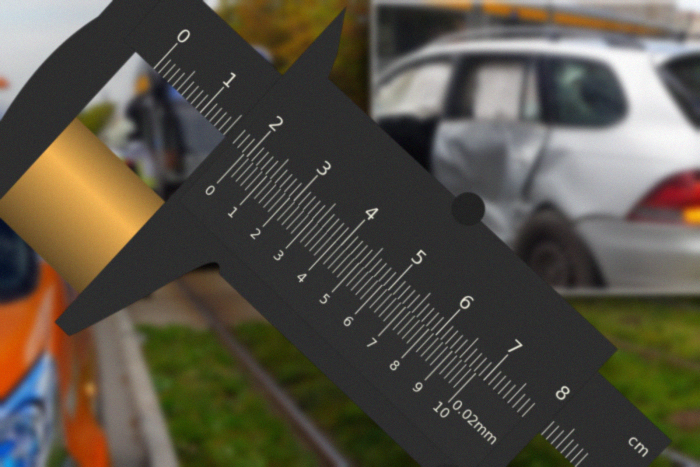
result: **19.4** mm
